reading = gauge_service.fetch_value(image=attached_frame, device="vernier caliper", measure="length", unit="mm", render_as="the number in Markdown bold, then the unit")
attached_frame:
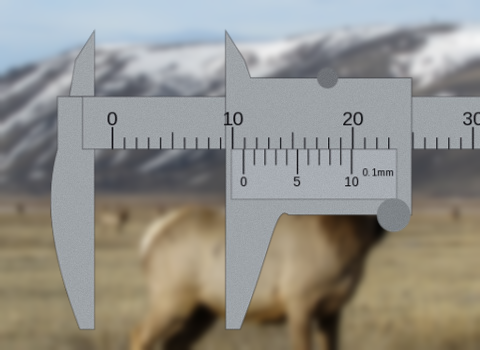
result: **10.9** mm
